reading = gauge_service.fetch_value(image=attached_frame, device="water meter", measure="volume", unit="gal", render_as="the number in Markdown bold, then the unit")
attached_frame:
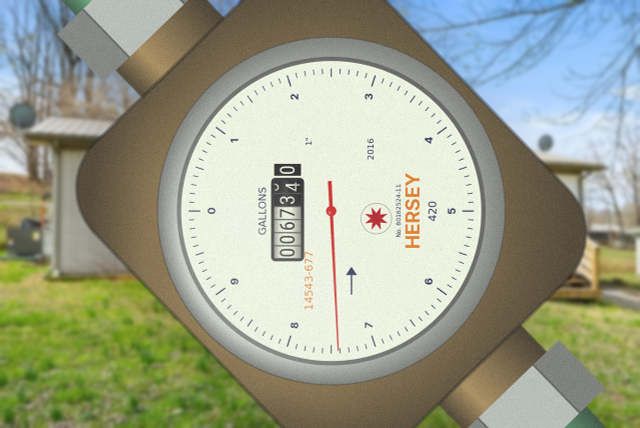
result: **67337.4** gal
